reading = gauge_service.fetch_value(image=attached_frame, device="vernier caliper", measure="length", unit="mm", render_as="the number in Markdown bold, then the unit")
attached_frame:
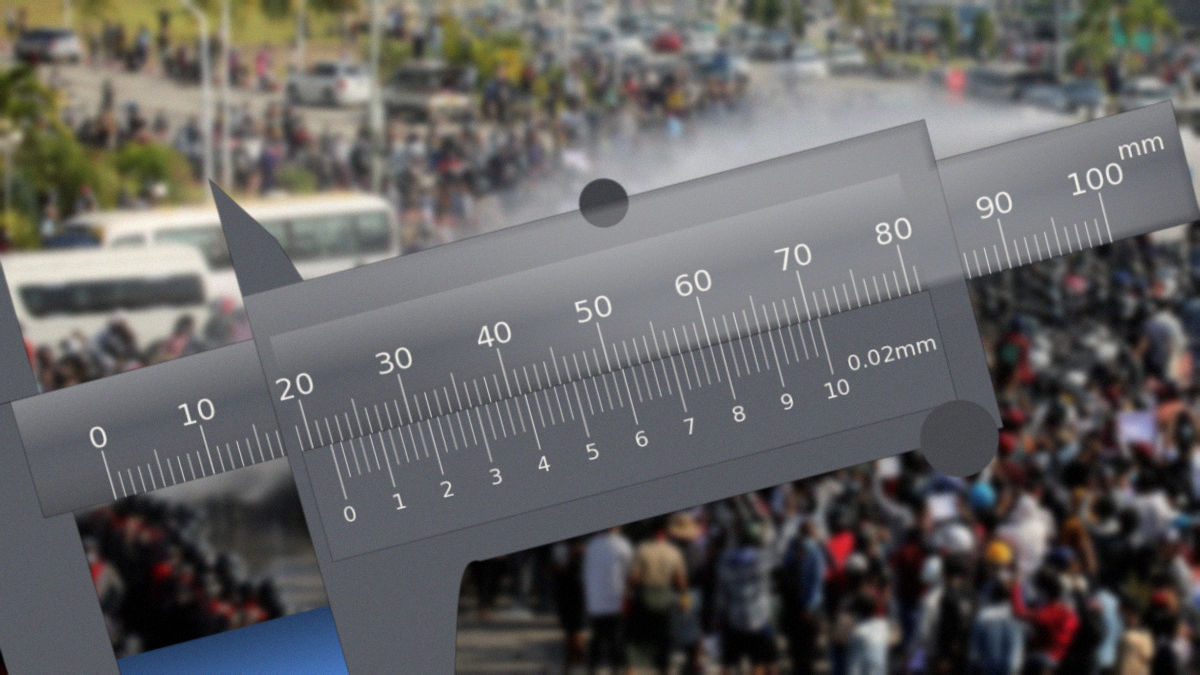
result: **21.8** mm
